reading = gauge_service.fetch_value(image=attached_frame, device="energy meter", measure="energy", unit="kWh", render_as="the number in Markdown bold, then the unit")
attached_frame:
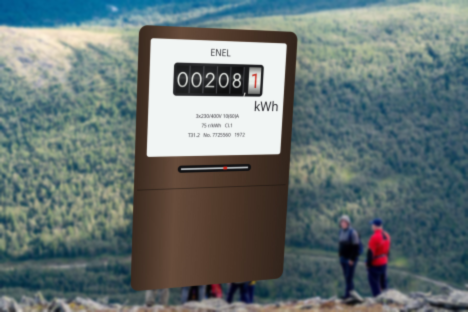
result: **208.1** kWh
